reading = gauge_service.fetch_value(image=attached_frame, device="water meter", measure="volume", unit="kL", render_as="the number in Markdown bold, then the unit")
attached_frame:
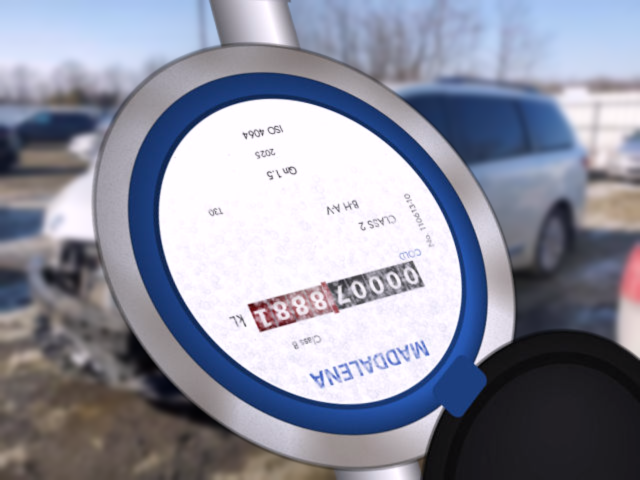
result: **7.8881** kL
